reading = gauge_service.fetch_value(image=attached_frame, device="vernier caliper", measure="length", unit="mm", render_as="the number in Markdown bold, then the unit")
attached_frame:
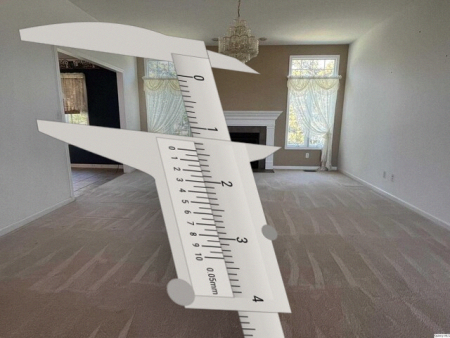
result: **14.4** mm
